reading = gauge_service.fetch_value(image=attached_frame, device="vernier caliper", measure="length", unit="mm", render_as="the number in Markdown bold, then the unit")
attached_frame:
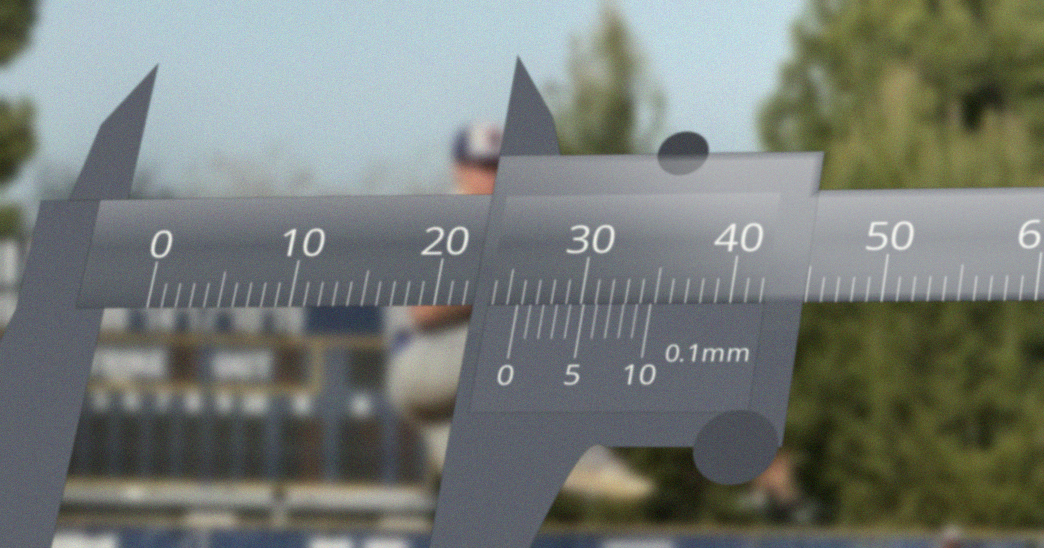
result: **25.7** mm
